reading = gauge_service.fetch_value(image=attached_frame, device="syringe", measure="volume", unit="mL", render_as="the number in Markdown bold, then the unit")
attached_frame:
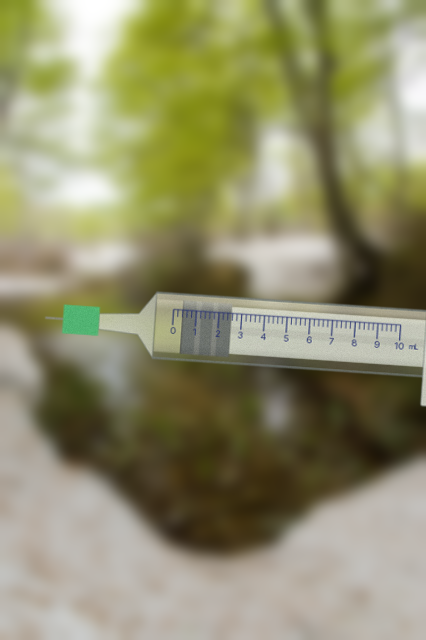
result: **0.4** mL
